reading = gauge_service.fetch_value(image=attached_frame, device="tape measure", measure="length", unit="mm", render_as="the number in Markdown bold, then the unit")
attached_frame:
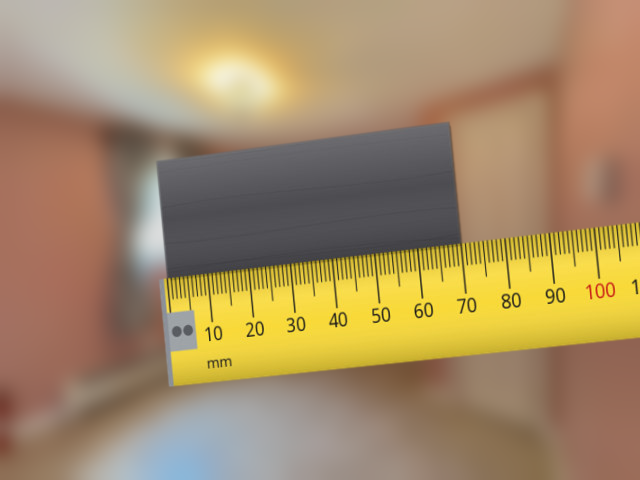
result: **70** mm
